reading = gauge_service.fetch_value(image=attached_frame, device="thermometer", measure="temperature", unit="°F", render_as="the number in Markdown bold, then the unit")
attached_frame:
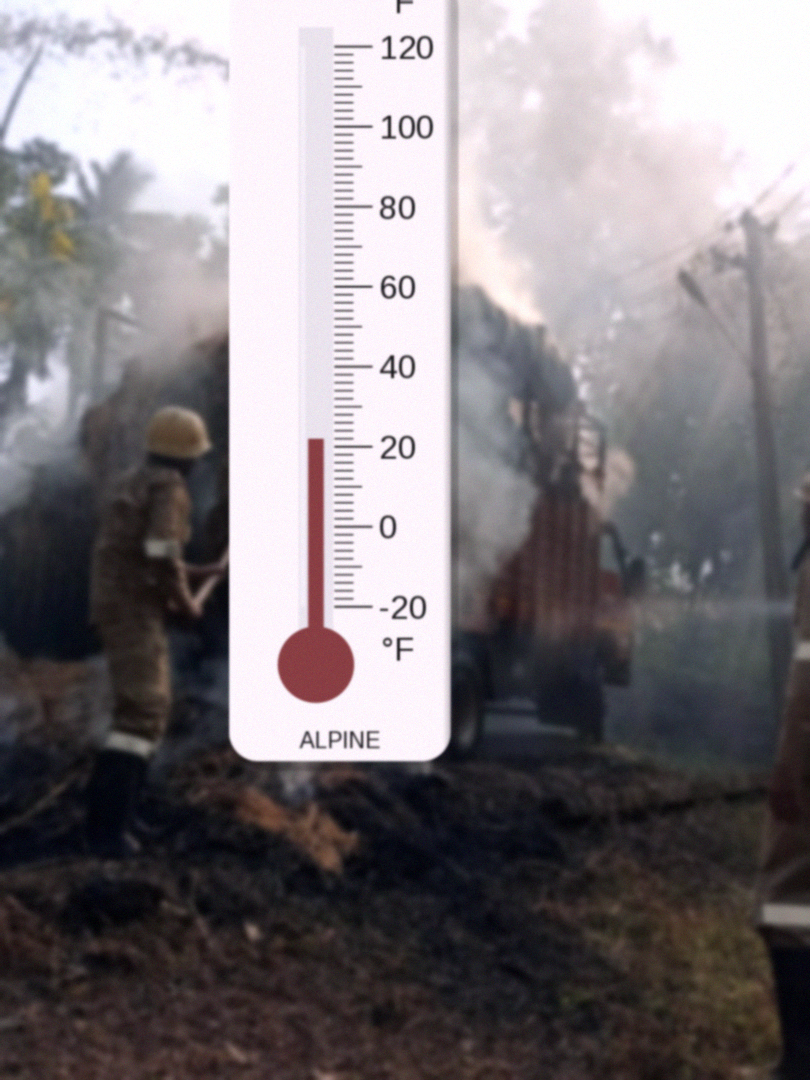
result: **22** °F
